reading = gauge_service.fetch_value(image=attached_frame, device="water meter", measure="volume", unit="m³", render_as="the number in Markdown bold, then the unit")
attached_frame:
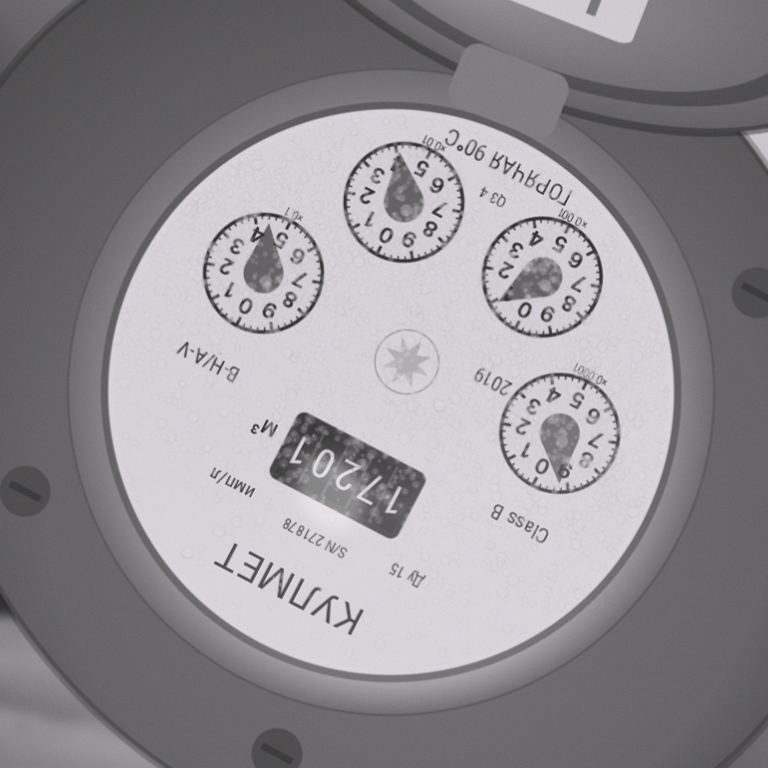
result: **17201.4409** m³
